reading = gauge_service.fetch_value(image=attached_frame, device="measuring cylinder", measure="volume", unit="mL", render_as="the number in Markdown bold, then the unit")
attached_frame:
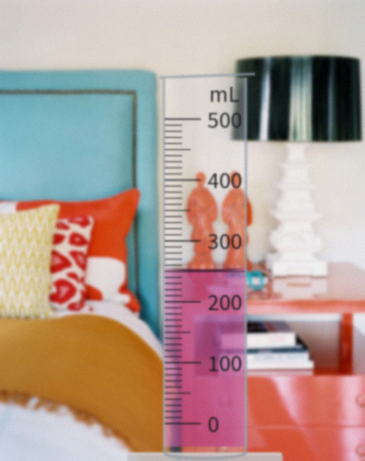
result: **250** mL
